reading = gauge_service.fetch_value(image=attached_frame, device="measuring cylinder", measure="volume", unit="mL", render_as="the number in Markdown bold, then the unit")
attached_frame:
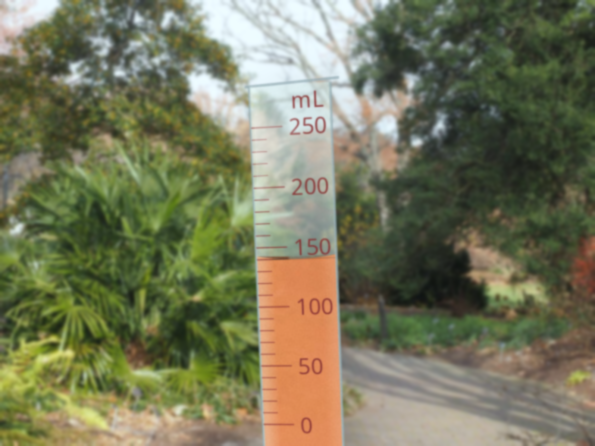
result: **140** mL
